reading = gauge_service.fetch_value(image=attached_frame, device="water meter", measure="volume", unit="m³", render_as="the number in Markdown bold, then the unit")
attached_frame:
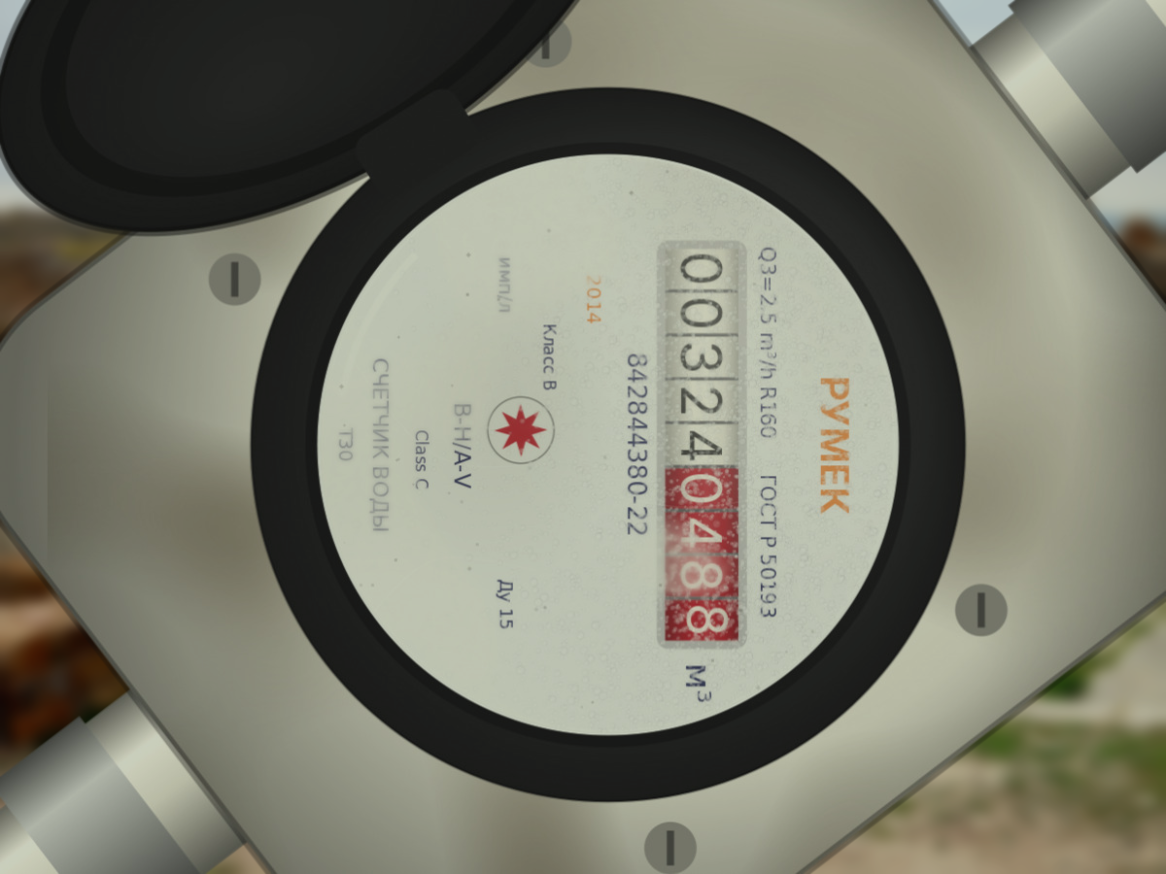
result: **324.0488** m³
